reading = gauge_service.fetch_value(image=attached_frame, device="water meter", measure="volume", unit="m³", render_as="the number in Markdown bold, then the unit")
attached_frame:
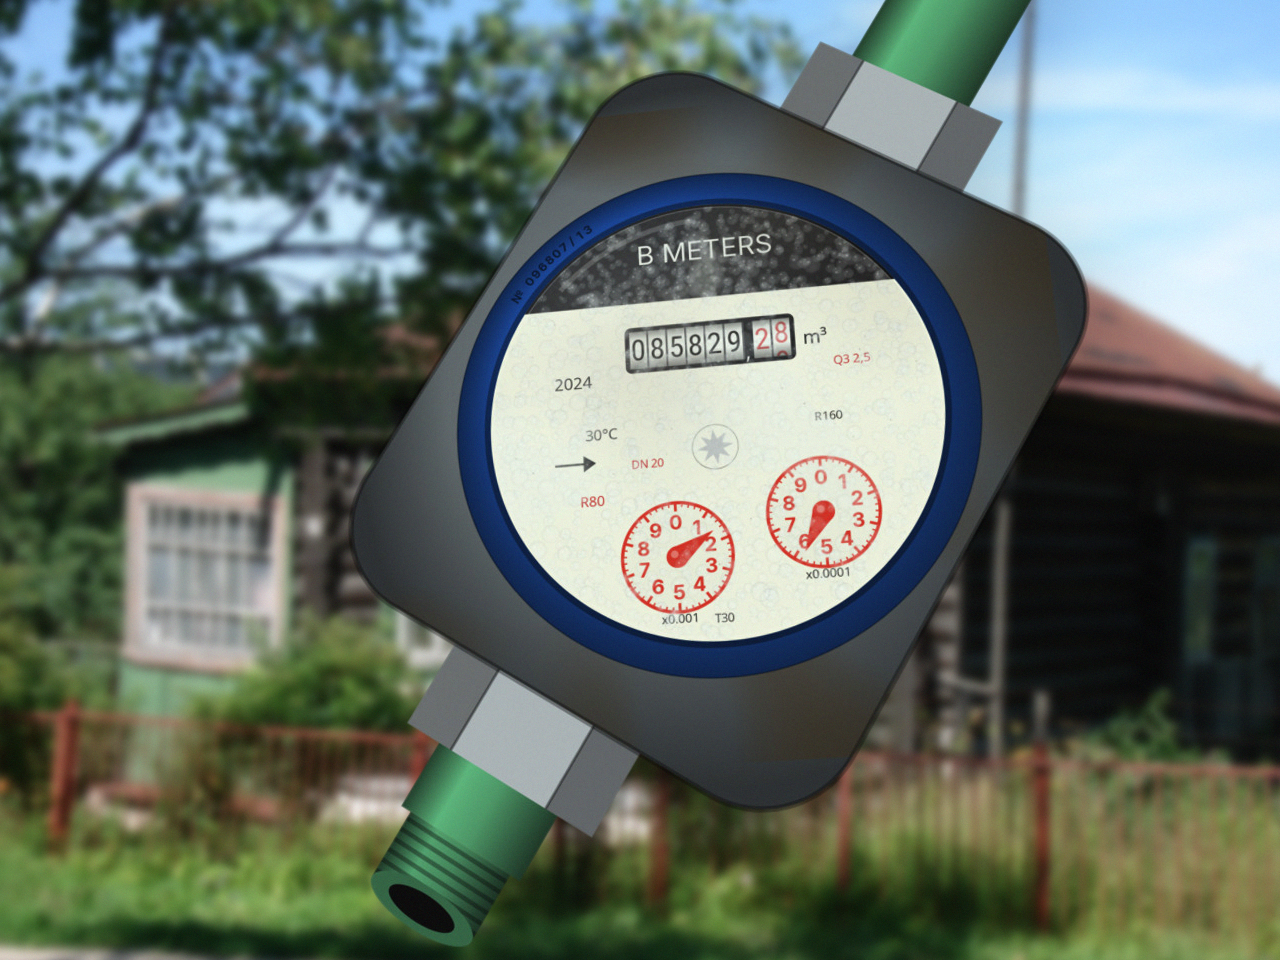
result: **85829.2815** m³
